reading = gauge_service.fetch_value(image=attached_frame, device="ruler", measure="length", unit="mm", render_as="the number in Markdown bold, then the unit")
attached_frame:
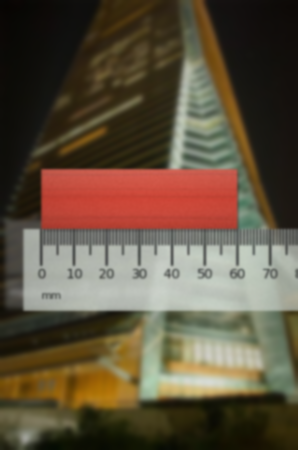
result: **60** mm
